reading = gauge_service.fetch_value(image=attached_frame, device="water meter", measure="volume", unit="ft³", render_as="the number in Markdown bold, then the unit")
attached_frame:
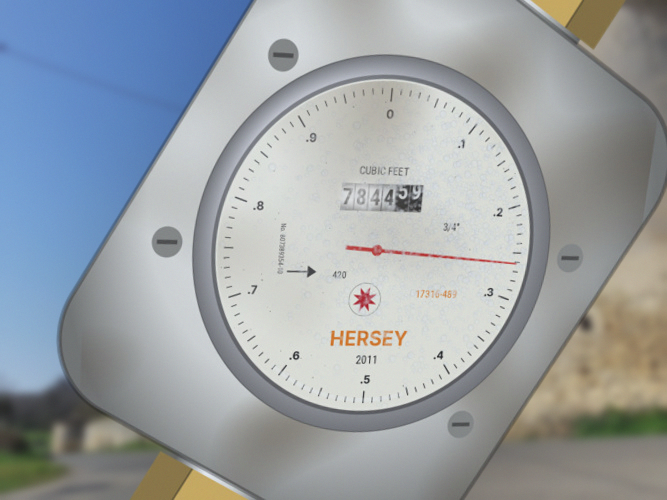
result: **784459.26** ft³
